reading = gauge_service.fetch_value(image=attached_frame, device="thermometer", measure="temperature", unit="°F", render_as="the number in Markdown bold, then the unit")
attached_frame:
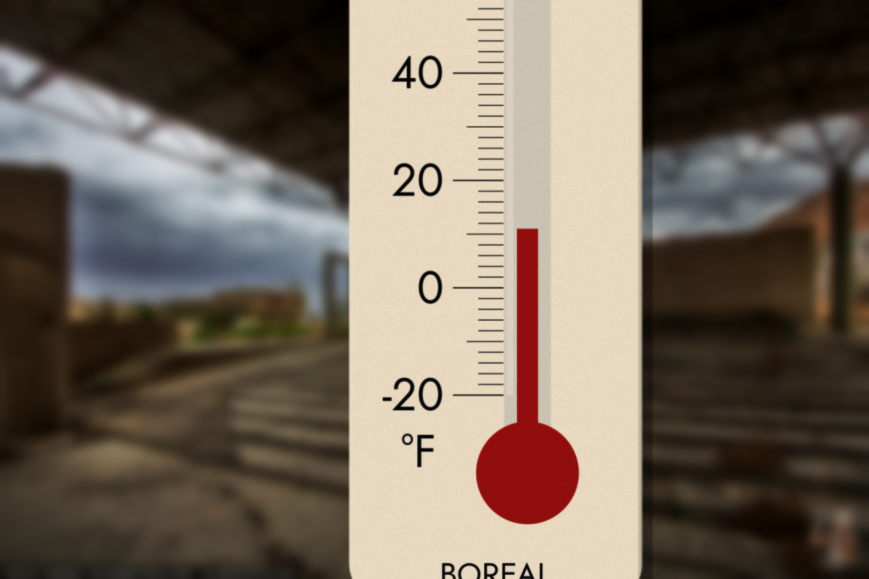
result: **11** °F
